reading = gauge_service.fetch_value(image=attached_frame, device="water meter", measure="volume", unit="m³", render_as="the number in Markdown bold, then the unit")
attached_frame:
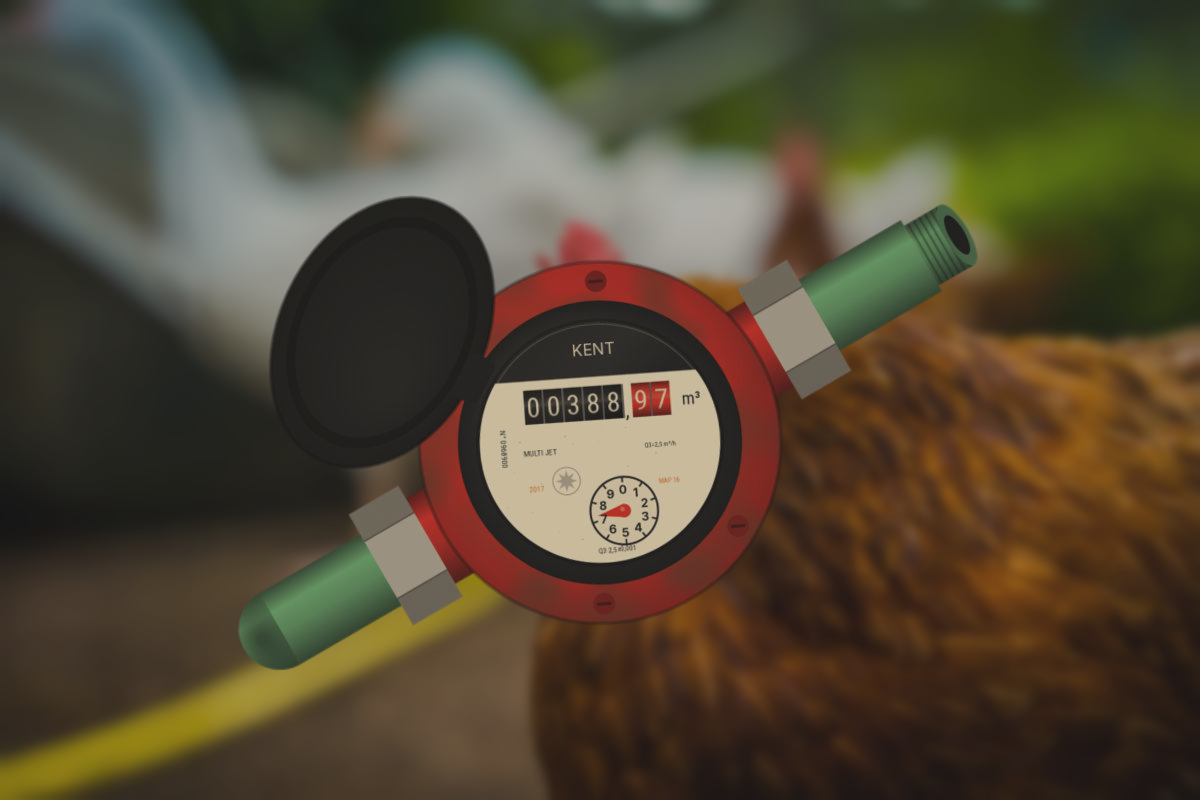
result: **388.977** m³
